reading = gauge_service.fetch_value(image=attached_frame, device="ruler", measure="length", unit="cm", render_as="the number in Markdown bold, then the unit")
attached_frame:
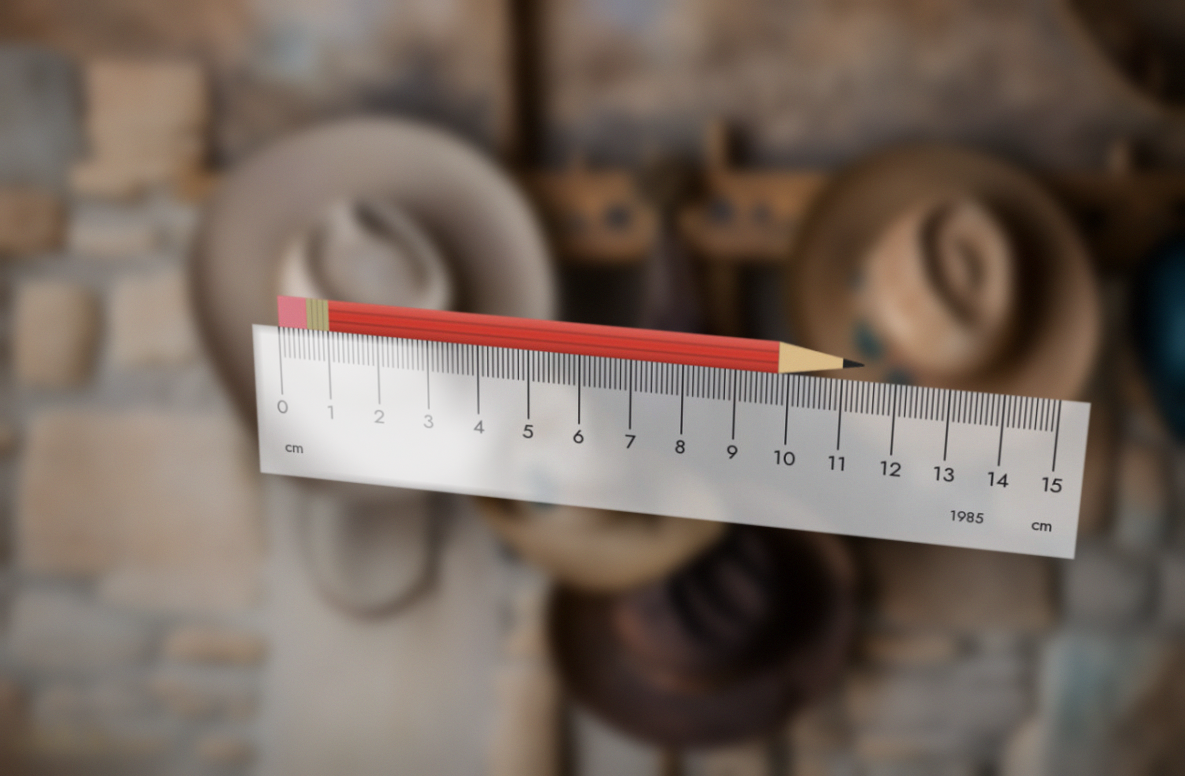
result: **11.4** cm
